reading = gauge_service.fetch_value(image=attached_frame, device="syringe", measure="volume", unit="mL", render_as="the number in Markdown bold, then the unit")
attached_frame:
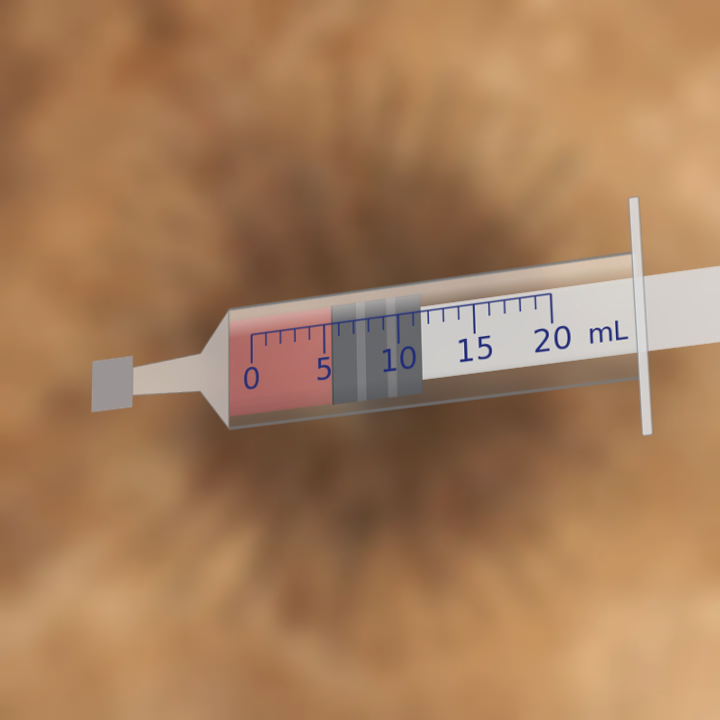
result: **5.5** mL
